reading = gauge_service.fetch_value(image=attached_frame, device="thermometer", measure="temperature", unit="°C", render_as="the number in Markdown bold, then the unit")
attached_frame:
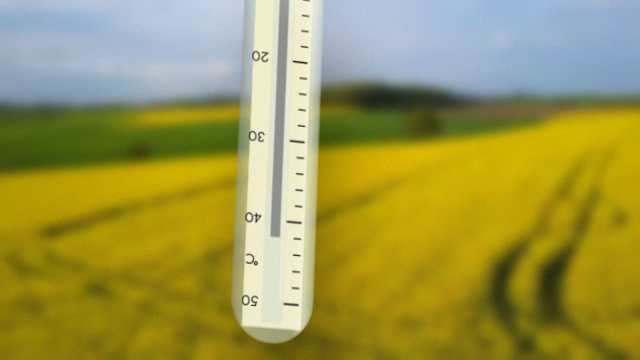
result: **42** °C
